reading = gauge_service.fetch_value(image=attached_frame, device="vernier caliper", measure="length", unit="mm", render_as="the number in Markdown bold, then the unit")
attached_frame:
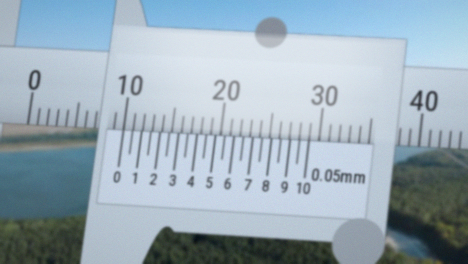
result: **10.0** mm
